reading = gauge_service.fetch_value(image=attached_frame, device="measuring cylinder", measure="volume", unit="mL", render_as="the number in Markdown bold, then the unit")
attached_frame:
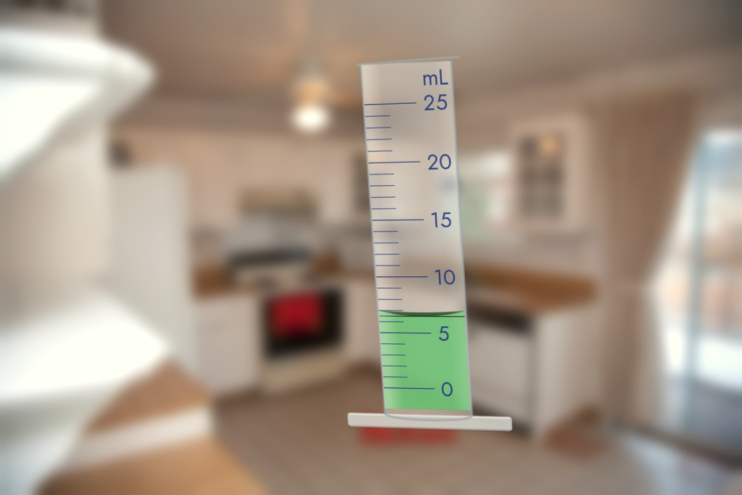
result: **6.5** mL
